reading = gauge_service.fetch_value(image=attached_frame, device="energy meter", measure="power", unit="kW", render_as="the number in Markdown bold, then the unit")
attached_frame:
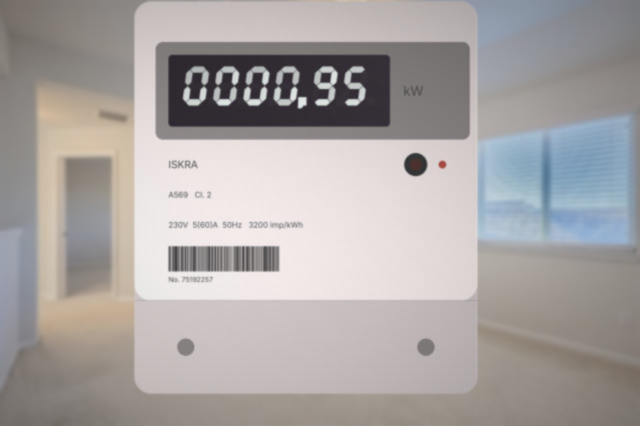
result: **0.95** kW
